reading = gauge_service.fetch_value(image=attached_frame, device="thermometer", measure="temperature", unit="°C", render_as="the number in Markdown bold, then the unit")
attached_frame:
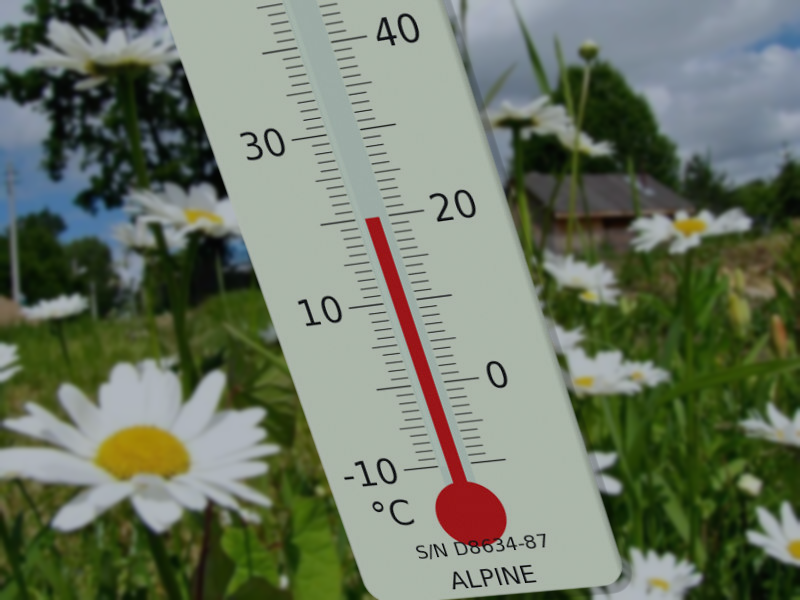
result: **20** °C
